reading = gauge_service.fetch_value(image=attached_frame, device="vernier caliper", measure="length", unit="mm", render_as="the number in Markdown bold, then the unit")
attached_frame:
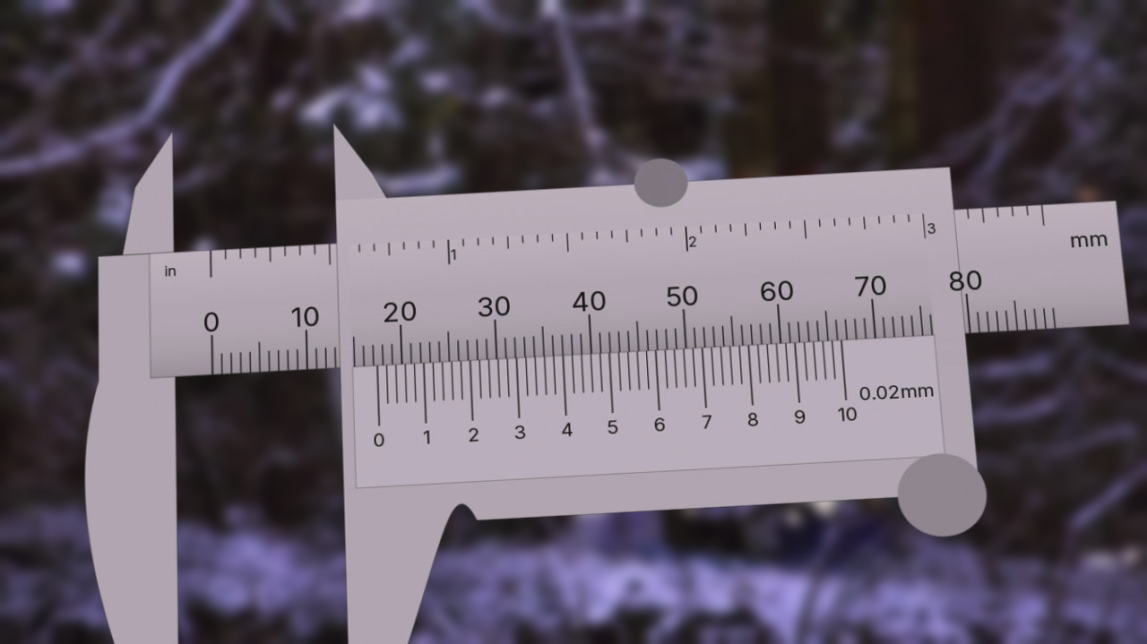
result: **17.4** mm
